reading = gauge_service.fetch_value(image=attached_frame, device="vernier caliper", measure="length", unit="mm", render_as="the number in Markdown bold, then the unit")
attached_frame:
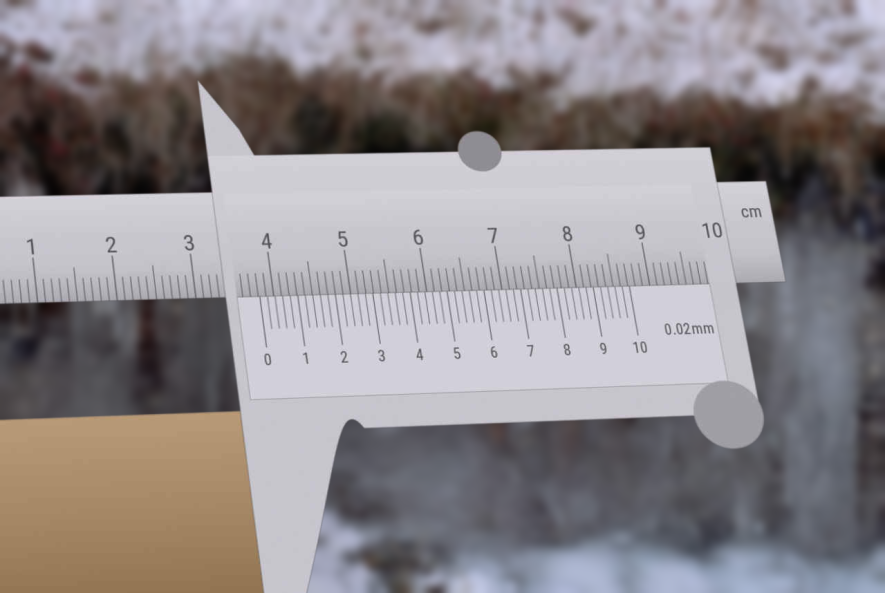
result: **38.2** mm
